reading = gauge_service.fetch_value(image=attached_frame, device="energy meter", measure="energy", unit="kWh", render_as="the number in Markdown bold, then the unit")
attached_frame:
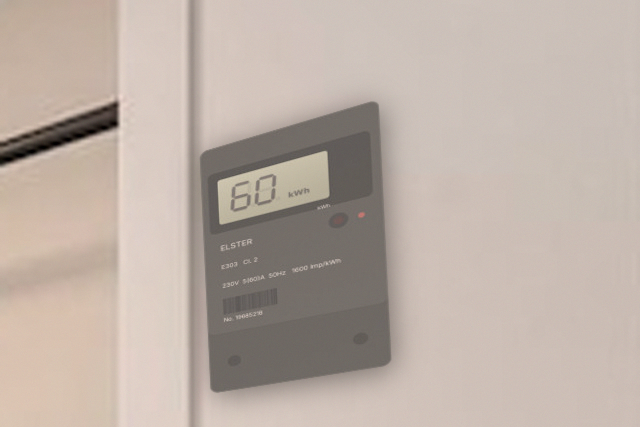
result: **60** kWh
